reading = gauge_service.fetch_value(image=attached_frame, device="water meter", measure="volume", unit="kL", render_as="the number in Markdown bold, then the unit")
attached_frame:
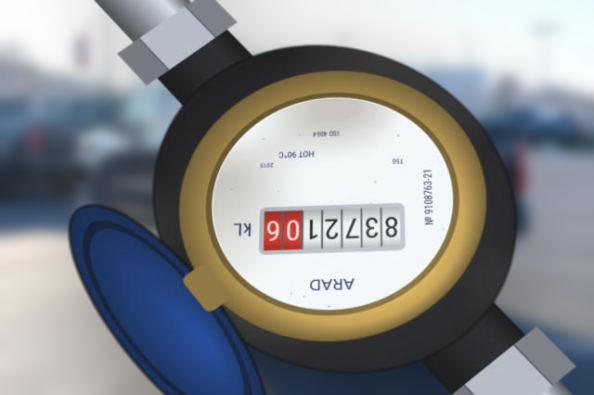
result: **83721.06** kL
